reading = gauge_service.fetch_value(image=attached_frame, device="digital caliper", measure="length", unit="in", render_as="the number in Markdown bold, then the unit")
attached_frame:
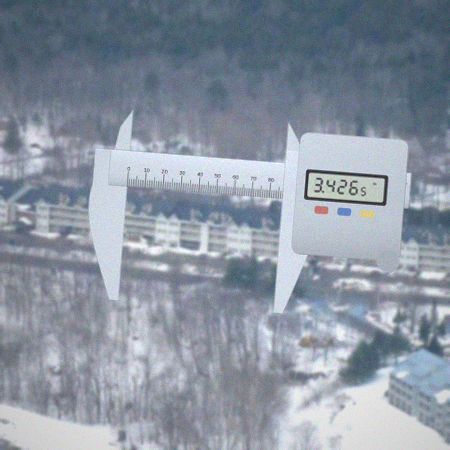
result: **3.4265** in
